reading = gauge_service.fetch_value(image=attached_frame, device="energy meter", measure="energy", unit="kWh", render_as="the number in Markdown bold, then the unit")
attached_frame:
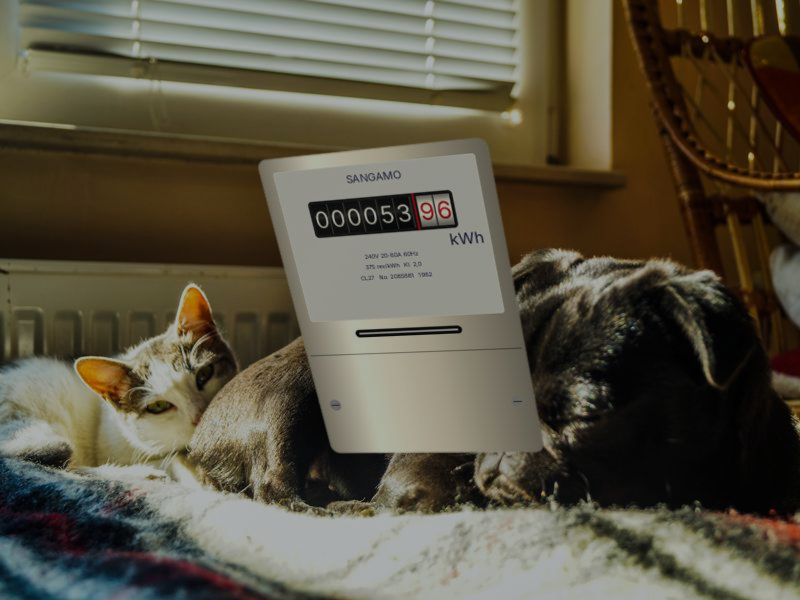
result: **53.96** kWh
